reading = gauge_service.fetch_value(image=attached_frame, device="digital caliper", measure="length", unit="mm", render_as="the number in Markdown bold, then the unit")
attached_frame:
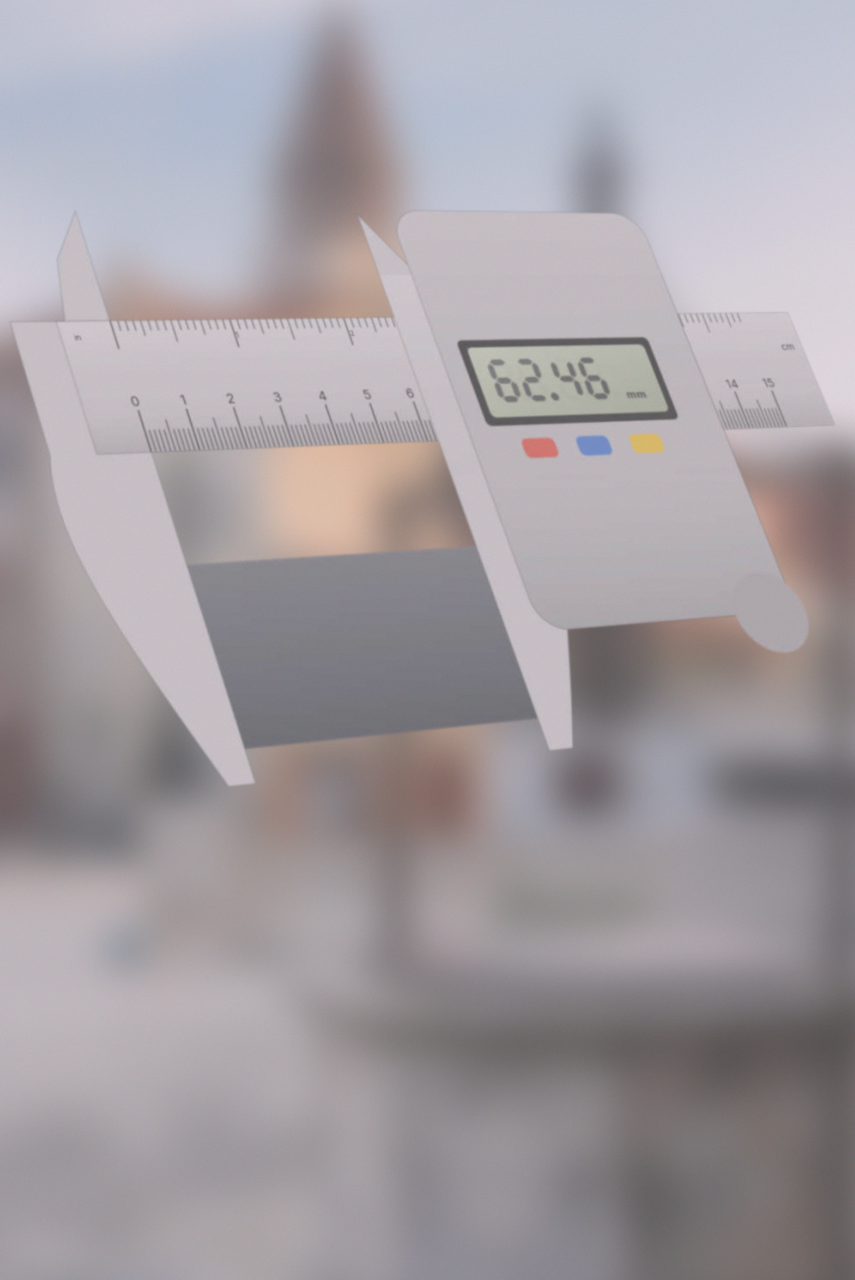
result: **62.46** mm
